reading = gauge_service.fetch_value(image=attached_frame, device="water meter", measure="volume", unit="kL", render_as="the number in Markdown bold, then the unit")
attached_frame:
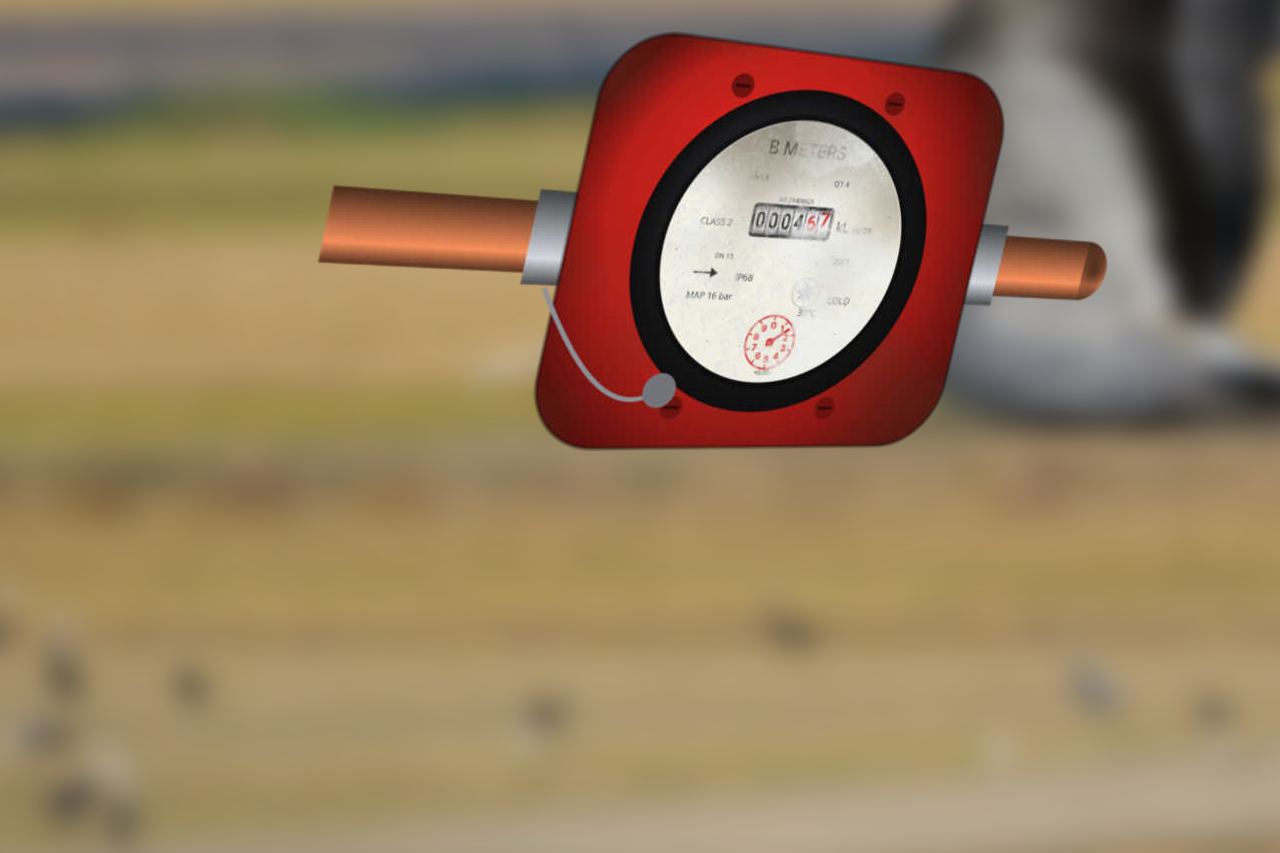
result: **4.671** kL
